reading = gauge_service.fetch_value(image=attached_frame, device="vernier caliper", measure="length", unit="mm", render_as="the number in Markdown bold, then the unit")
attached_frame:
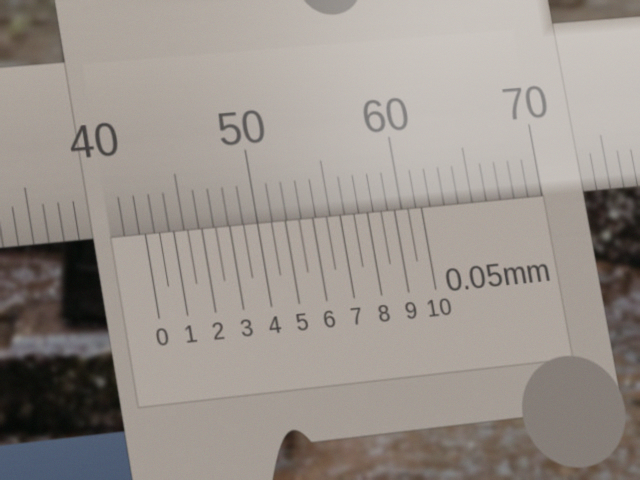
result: **42.4** mm
